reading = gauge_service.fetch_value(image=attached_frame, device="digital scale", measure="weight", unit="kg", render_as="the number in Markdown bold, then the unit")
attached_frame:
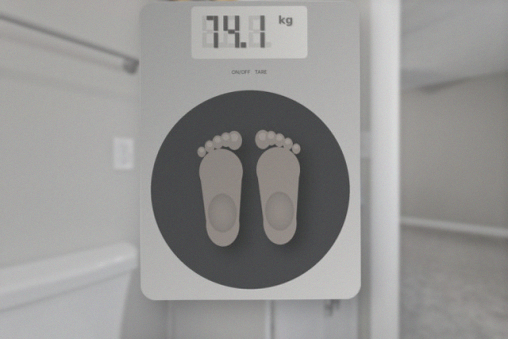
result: **74.1** kg
